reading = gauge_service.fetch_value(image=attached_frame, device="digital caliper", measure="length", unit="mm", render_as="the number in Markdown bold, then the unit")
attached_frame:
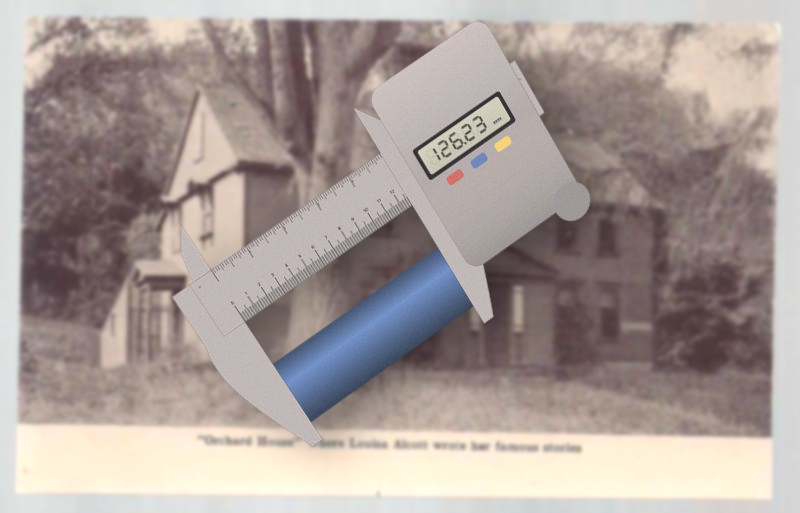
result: **126.23** mm
